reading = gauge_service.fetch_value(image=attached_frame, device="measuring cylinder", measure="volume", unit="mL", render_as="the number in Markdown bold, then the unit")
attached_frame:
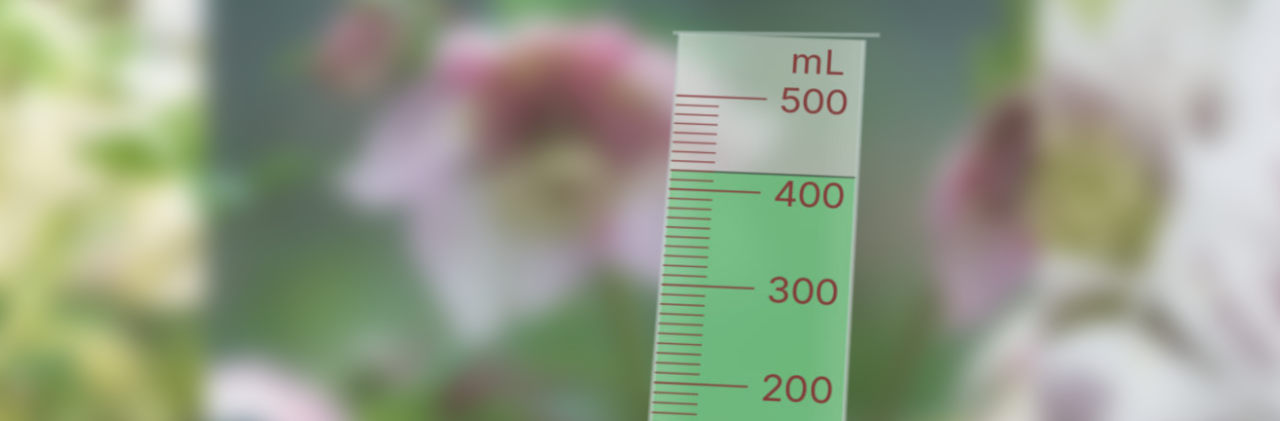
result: **420** mL
